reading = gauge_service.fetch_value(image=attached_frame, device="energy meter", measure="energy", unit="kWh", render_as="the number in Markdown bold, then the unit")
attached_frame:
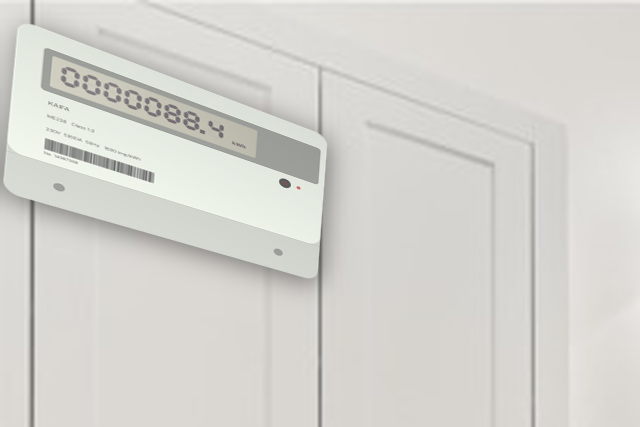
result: **88.4** kWh
